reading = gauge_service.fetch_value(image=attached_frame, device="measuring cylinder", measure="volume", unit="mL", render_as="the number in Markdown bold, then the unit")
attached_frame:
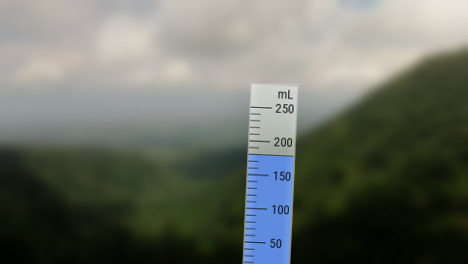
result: **180** mL
